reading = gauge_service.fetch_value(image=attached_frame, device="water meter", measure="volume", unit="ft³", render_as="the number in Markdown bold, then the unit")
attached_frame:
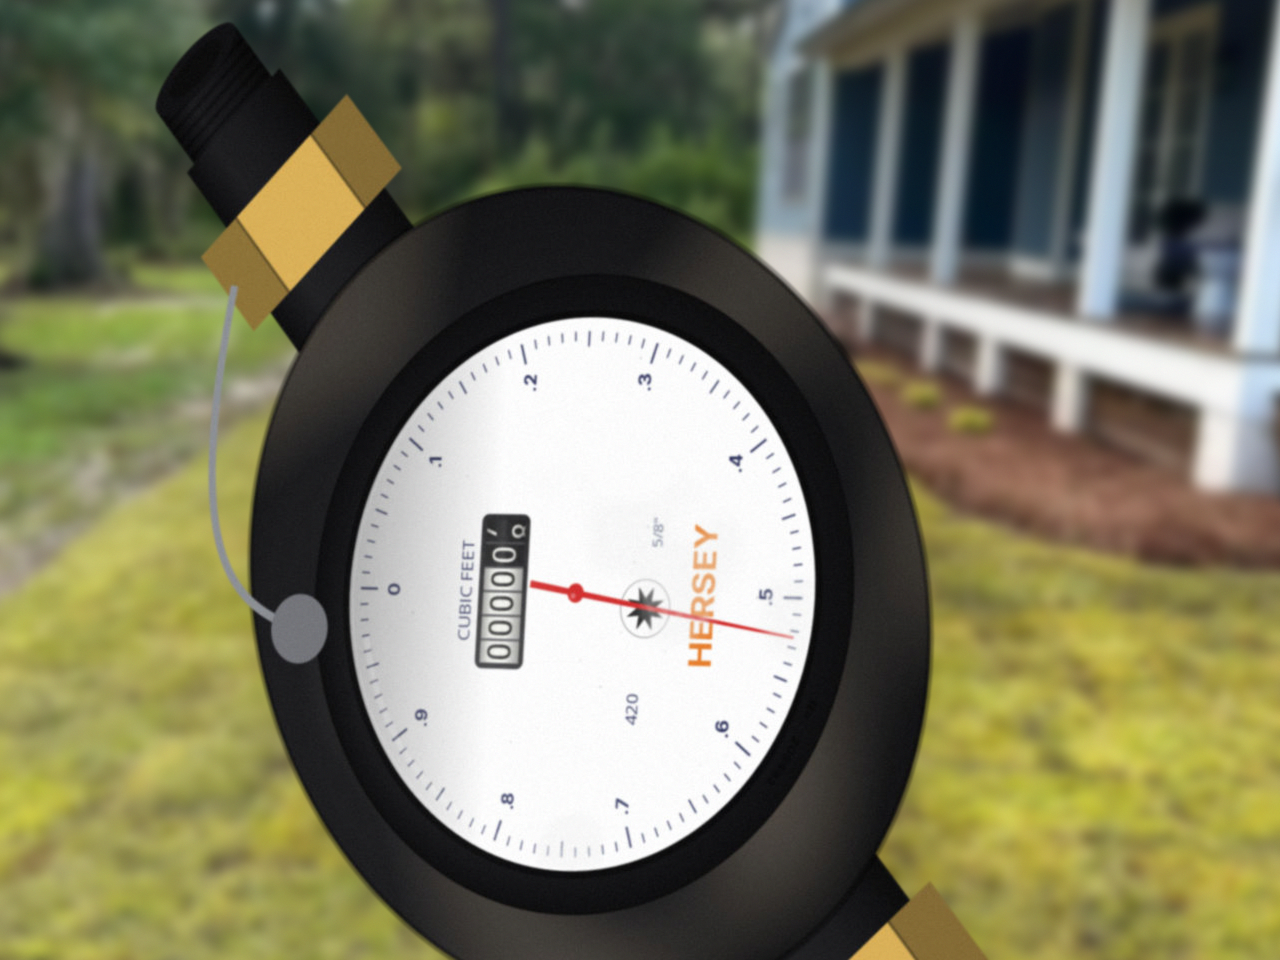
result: **7.52** ft³
